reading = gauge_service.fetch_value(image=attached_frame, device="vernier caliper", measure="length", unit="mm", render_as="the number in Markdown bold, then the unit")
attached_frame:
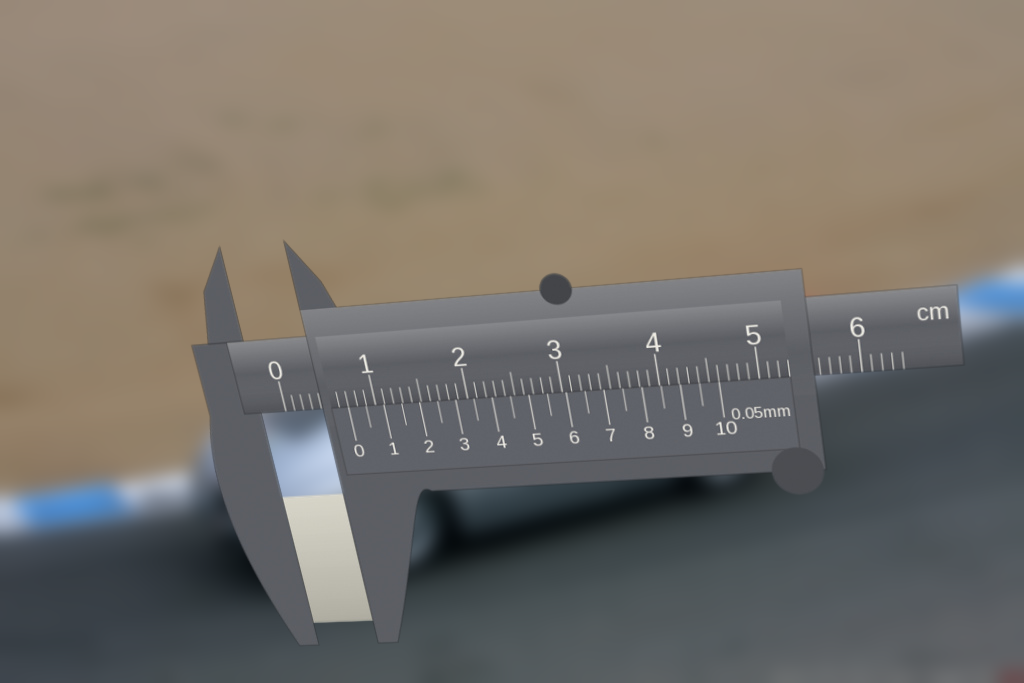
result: **7.0** mm
